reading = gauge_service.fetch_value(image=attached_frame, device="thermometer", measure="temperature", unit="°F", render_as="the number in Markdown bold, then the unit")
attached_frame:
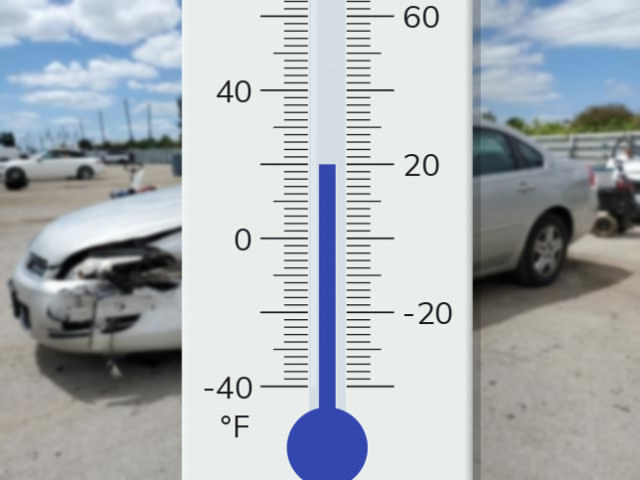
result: **20** °F
